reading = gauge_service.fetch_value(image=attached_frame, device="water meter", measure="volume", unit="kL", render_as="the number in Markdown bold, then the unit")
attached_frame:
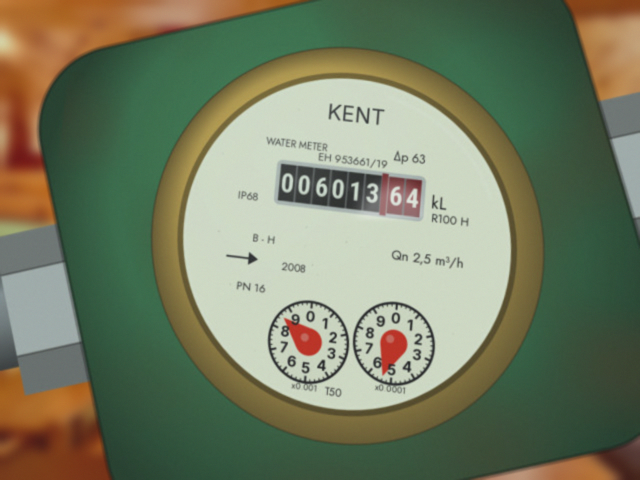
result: **6013.6485** kL
